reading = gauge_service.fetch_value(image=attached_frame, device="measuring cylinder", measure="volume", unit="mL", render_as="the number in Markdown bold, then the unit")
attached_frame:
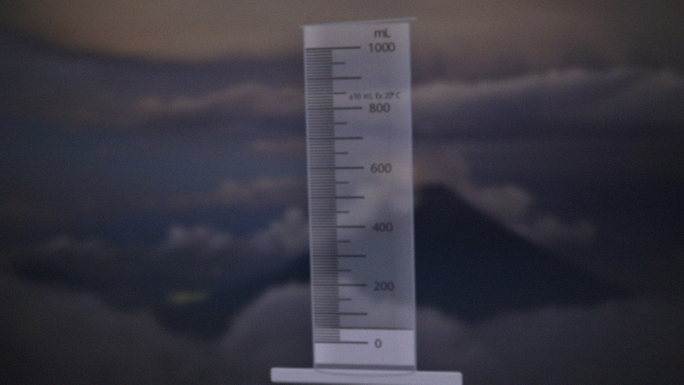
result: **50** mL
